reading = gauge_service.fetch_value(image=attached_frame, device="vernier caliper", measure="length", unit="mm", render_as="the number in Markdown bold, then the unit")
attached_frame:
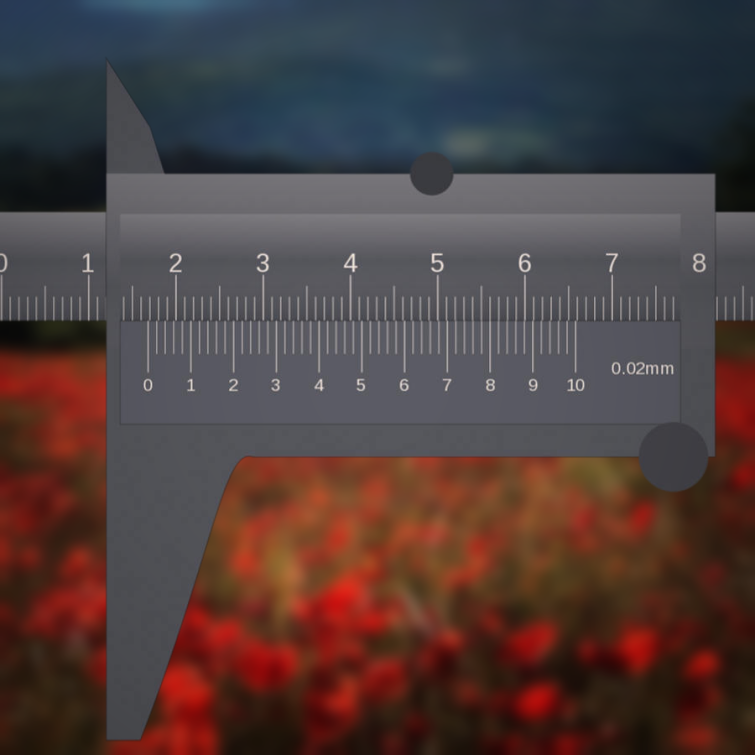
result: **16.8** mm
